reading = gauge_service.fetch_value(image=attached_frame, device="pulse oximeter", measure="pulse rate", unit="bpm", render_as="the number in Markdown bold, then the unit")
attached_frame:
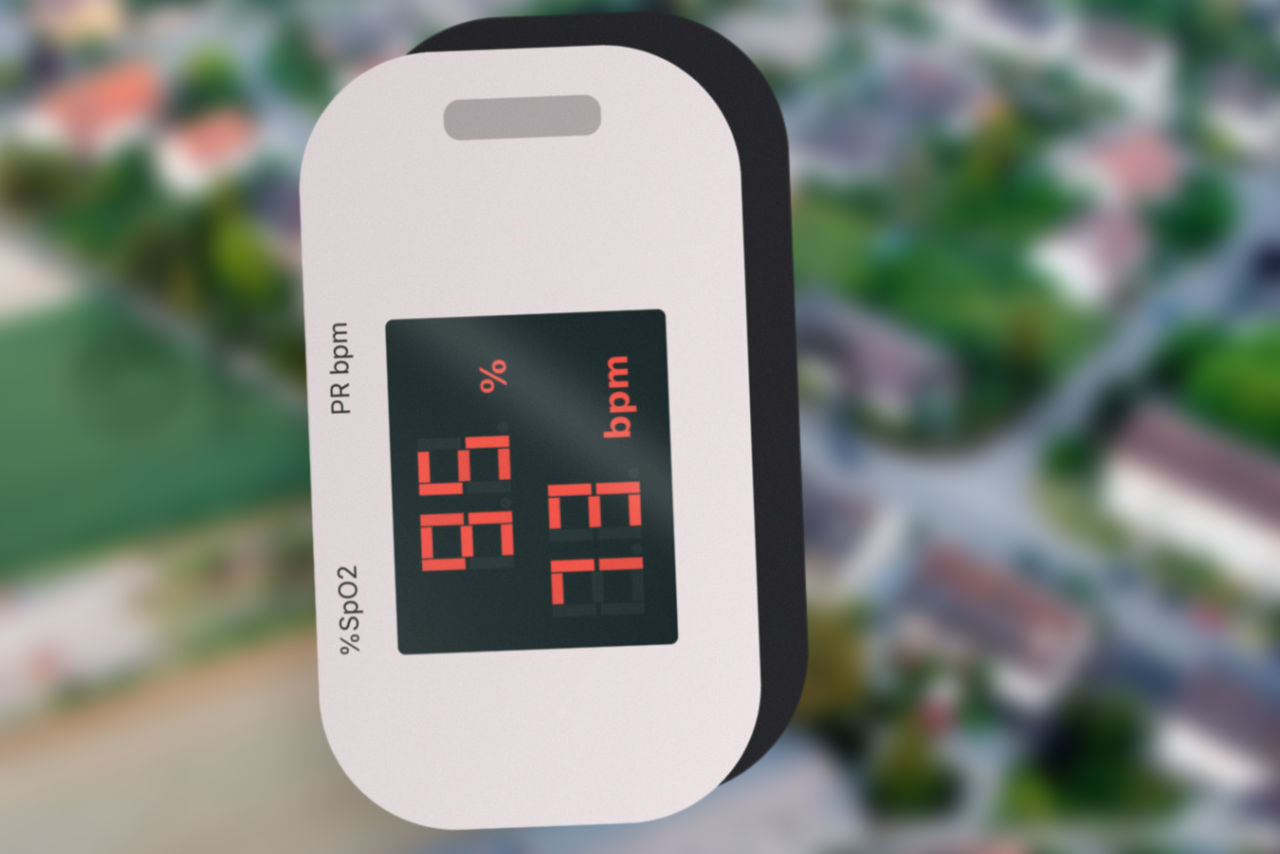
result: **73** bpm
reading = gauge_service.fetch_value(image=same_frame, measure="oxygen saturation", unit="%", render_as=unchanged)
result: **95** %
